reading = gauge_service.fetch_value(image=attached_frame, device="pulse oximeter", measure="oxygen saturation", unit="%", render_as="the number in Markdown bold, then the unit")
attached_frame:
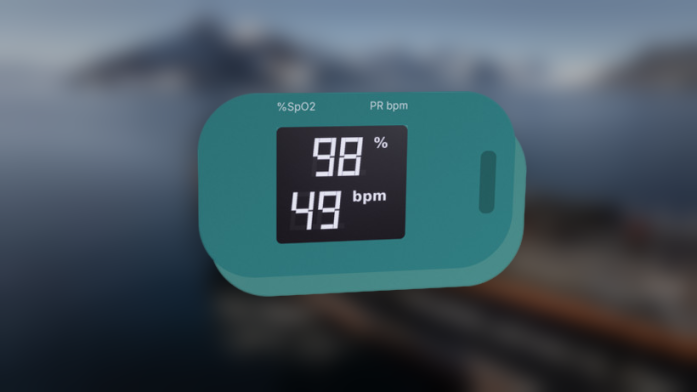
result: **98** %
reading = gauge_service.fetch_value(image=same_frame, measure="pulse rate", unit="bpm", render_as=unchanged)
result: **49** bpm
